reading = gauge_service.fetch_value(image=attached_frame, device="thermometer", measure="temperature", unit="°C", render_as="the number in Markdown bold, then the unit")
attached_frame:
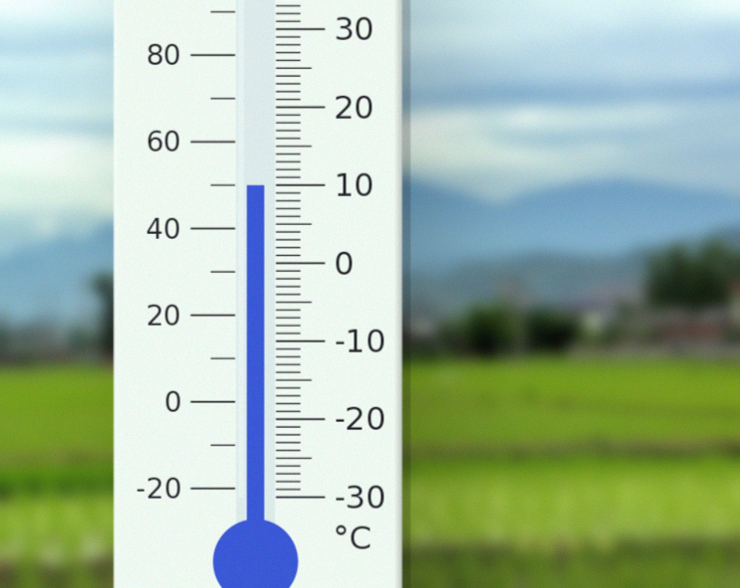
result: **10** °C
